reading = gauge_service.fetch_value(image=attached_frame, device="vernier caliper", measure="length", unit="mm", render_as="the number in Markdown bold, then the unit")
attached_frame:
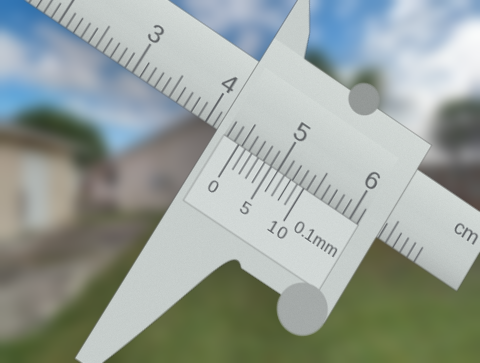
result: **44.6** mm
